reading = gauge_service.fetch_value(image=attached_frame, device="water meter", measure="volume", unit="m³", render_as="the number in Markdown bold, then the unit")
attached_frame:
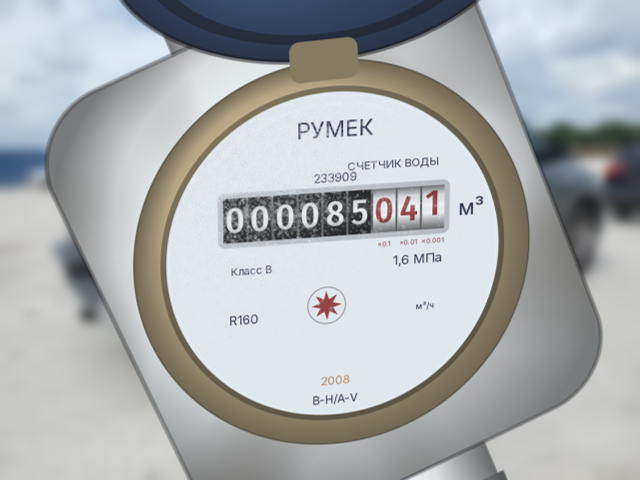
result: **85.041** m³
